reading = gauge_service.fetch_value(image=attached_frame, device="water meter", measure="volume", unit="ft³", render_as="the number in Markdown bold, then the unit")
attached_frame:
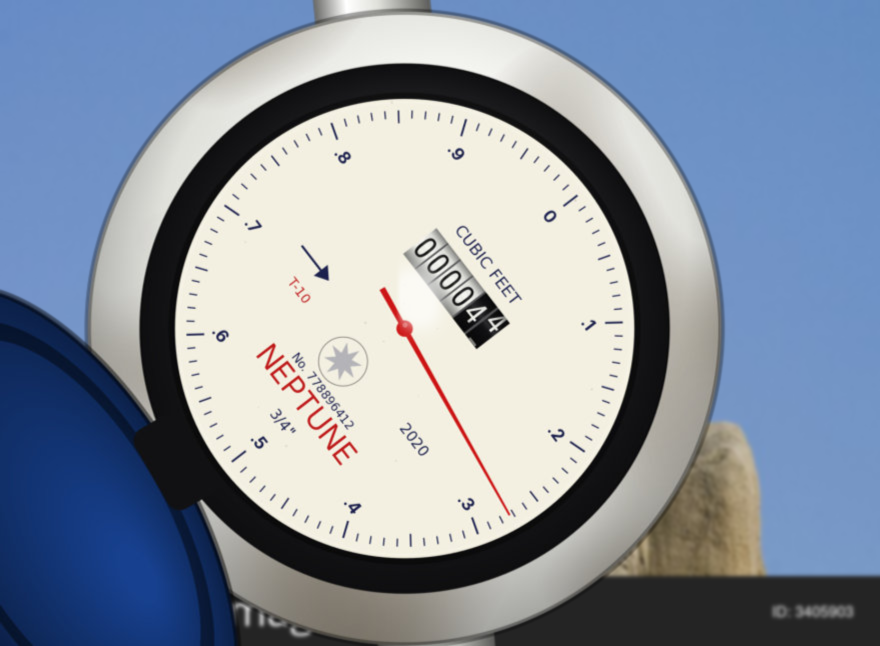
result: **44.27** ft³
